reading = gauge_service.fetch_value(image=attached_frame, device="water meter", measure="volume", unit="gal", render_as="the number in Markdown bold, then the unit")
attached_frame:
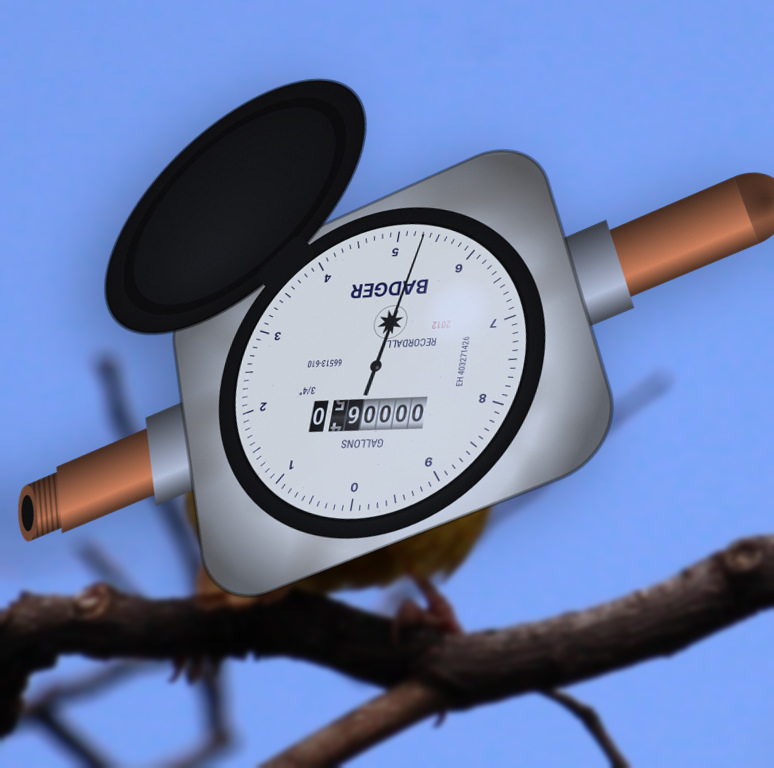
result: **645.3** gal
